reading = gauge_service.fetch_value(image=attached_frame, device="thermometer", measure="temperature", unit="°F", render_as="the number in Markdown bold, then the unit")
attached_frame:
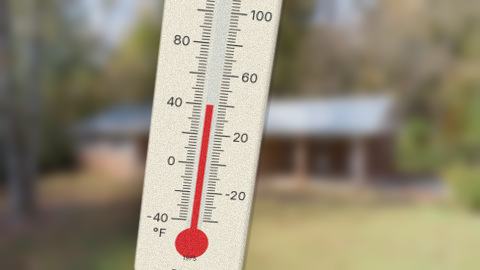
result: **40** °F
